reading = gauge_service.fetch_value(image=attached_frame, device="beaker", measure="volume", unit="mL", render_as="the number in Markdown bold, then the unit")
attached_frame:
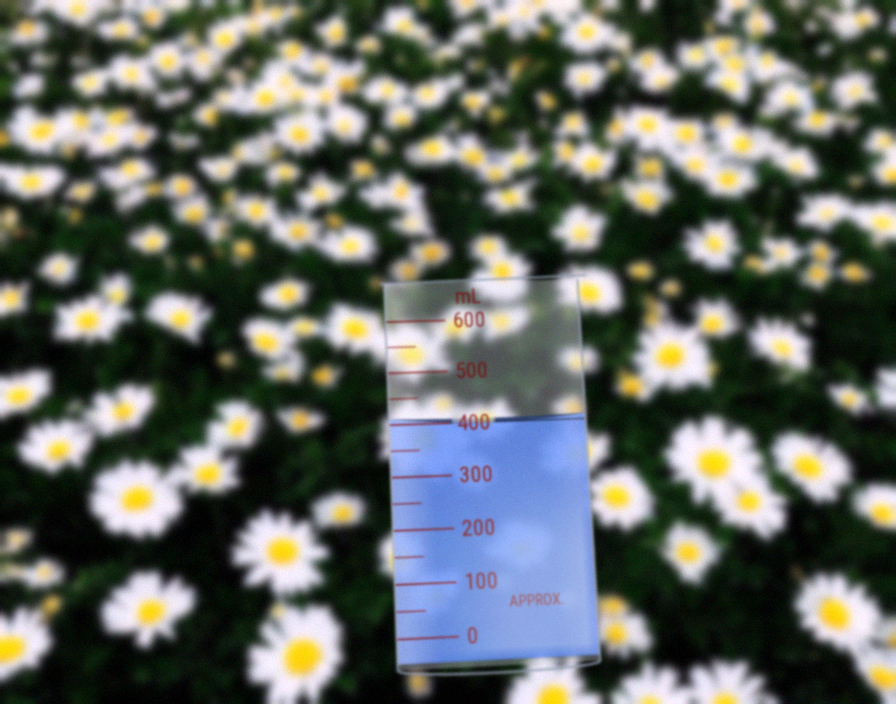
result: **400** mL
